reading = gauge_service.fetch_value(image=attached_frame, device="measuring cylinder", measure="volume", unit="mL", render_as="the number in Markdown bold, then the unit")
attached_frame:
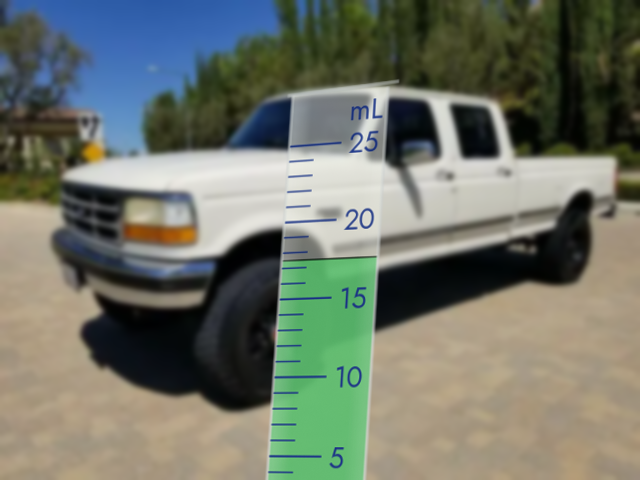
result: **17.5** mL
